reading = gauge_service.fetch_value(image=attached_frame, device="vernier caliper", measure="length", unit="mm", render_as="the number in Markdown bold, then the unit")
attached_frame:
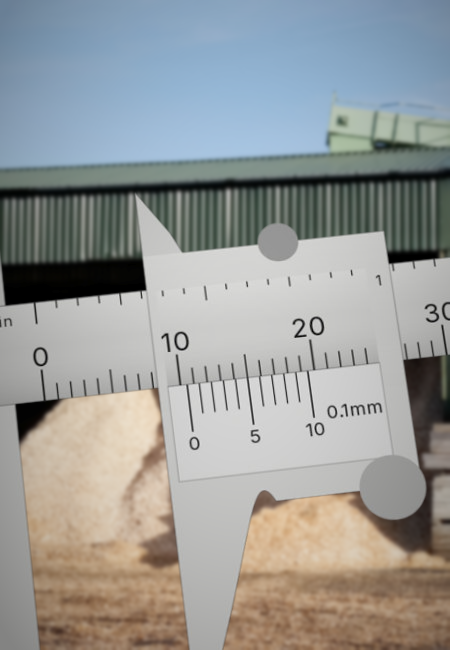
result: **10.5** mm
